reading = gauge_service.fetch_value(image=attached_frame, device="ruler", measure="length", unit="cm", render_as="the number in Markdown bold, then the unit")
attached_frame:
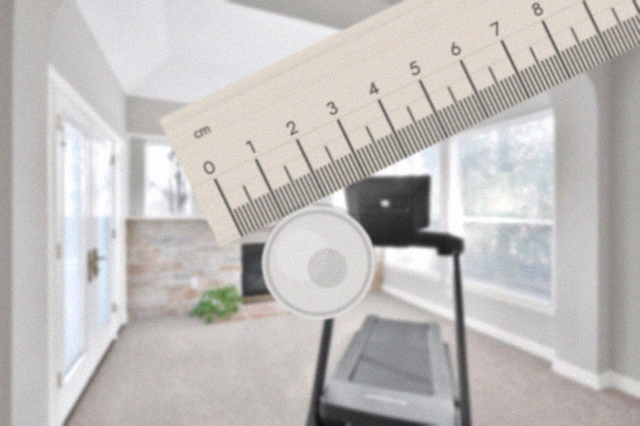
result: **2.5** cm
